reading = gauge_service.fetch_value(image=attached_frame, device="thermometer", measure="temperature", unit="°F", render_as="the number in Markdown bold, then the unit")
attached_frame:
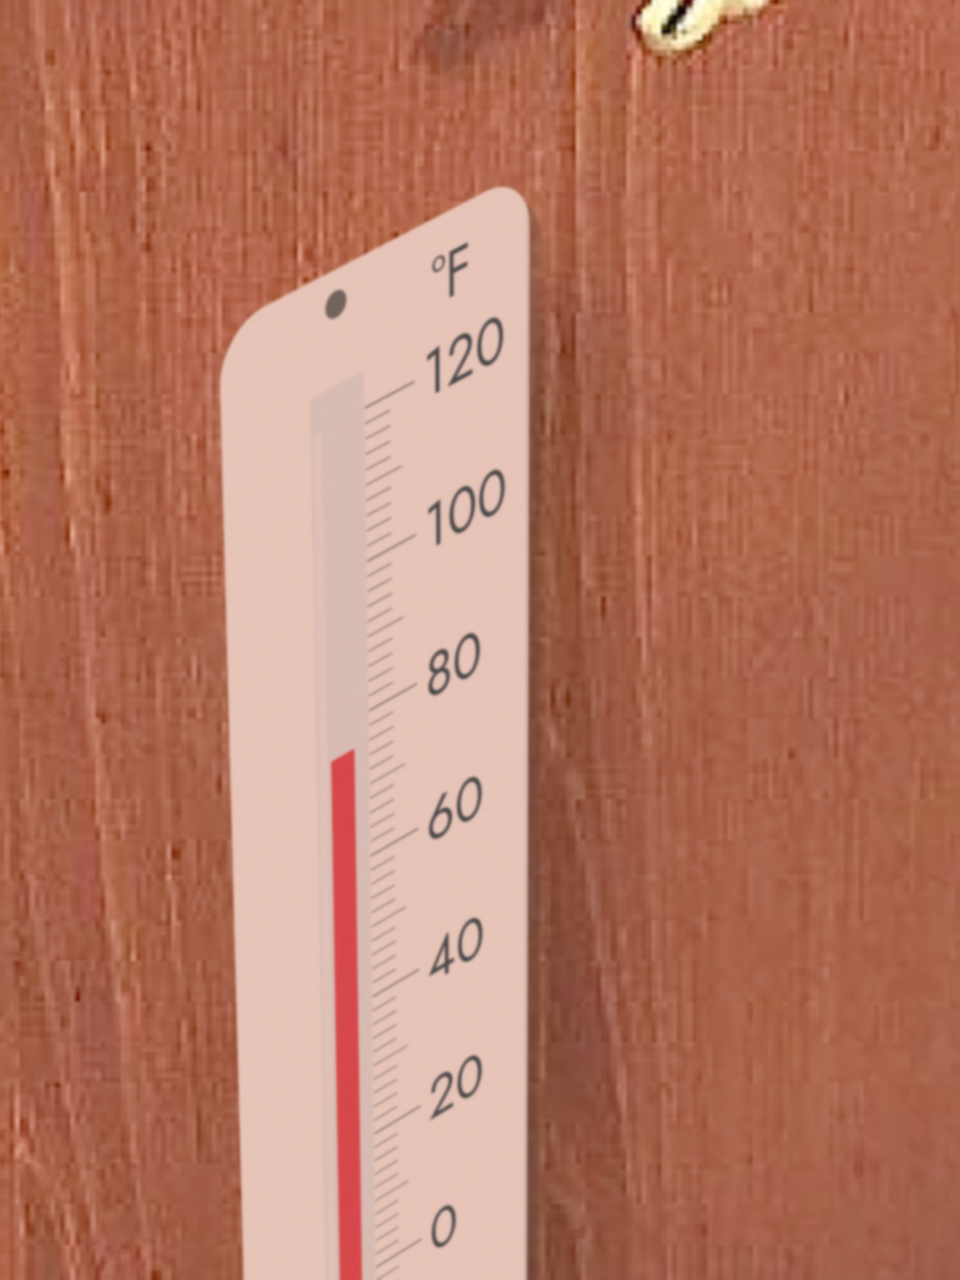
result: **76** °F
